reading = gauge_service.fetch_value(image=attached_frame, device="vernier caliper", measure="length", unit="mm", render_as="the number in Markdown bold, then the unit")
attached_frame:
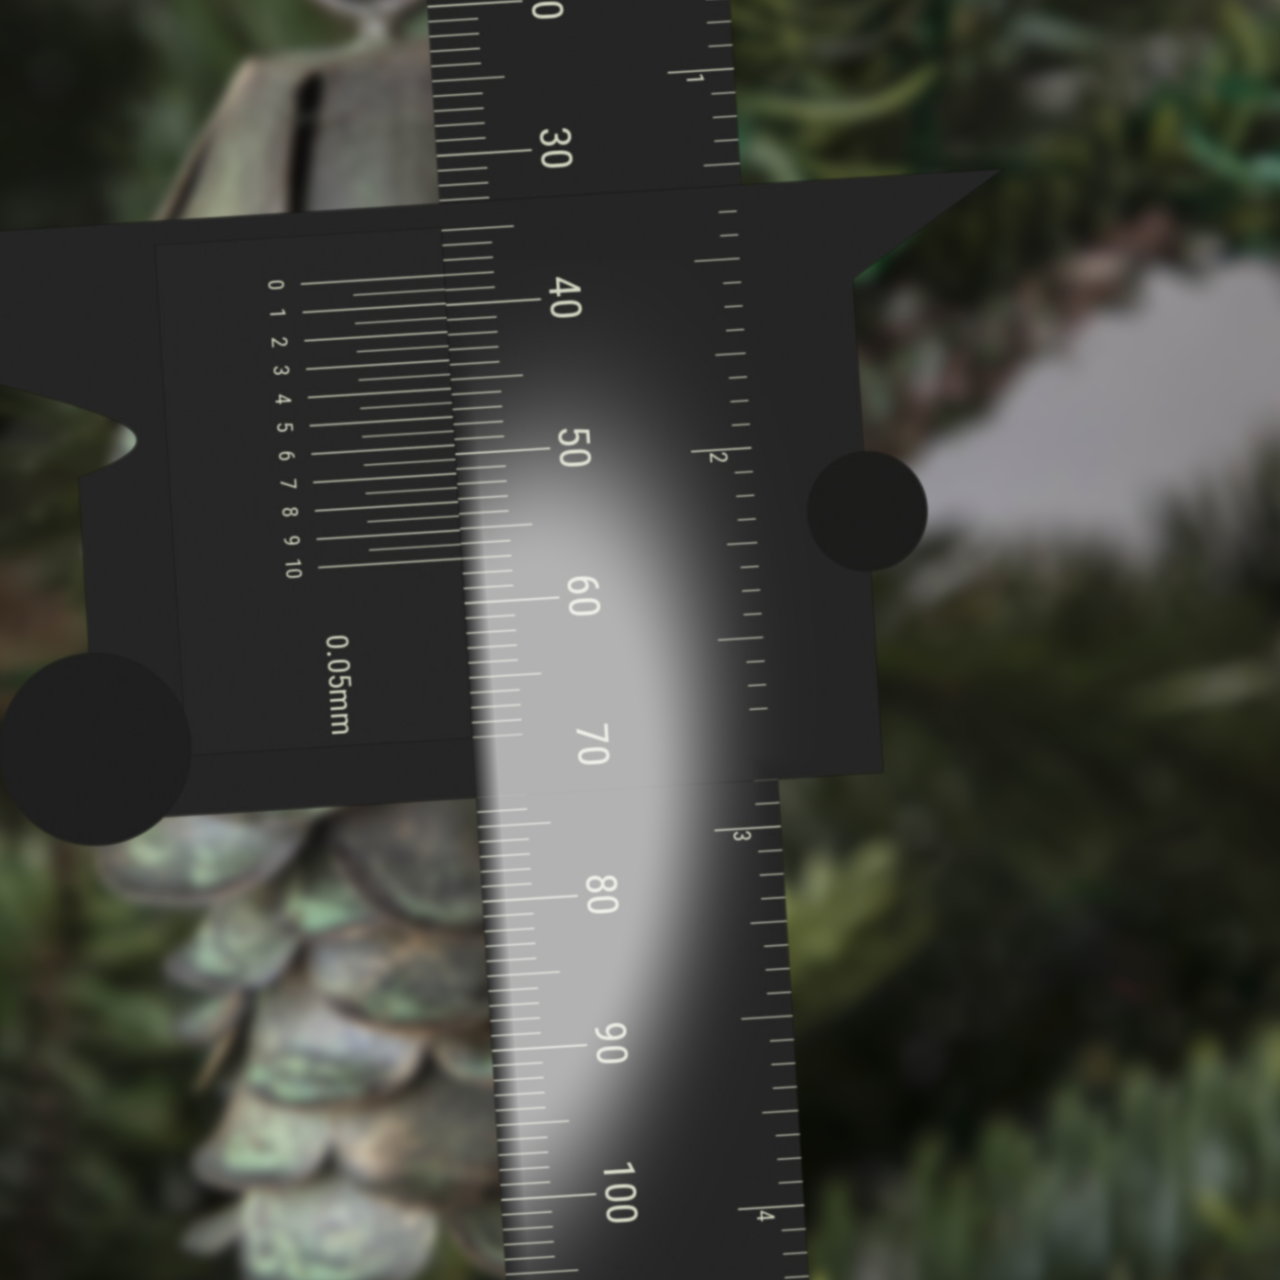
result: **38.0** mm
